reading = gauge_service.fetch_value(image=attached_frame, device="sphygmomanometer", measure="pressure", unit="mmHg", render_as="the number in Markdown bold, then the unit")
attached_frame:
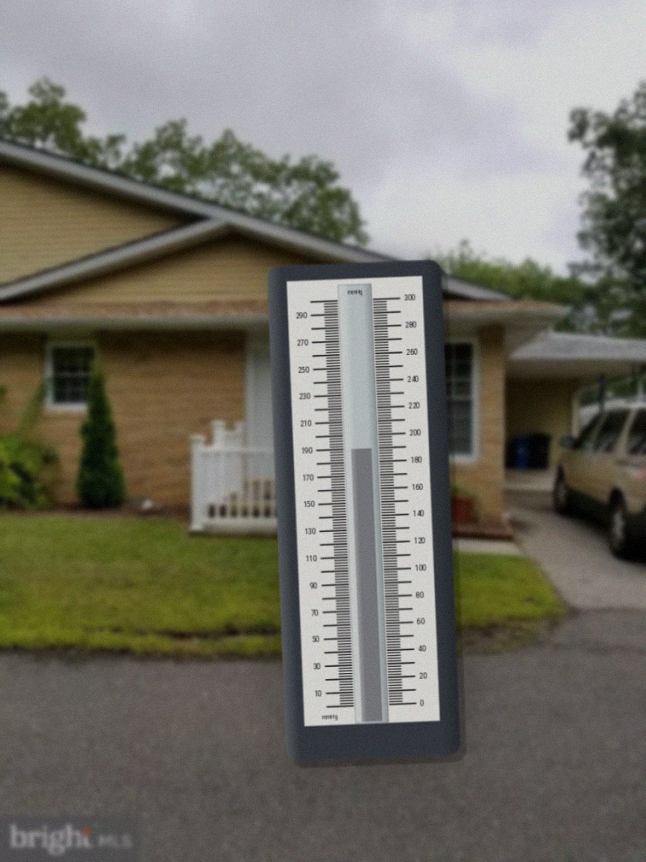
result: **190** mmHg
